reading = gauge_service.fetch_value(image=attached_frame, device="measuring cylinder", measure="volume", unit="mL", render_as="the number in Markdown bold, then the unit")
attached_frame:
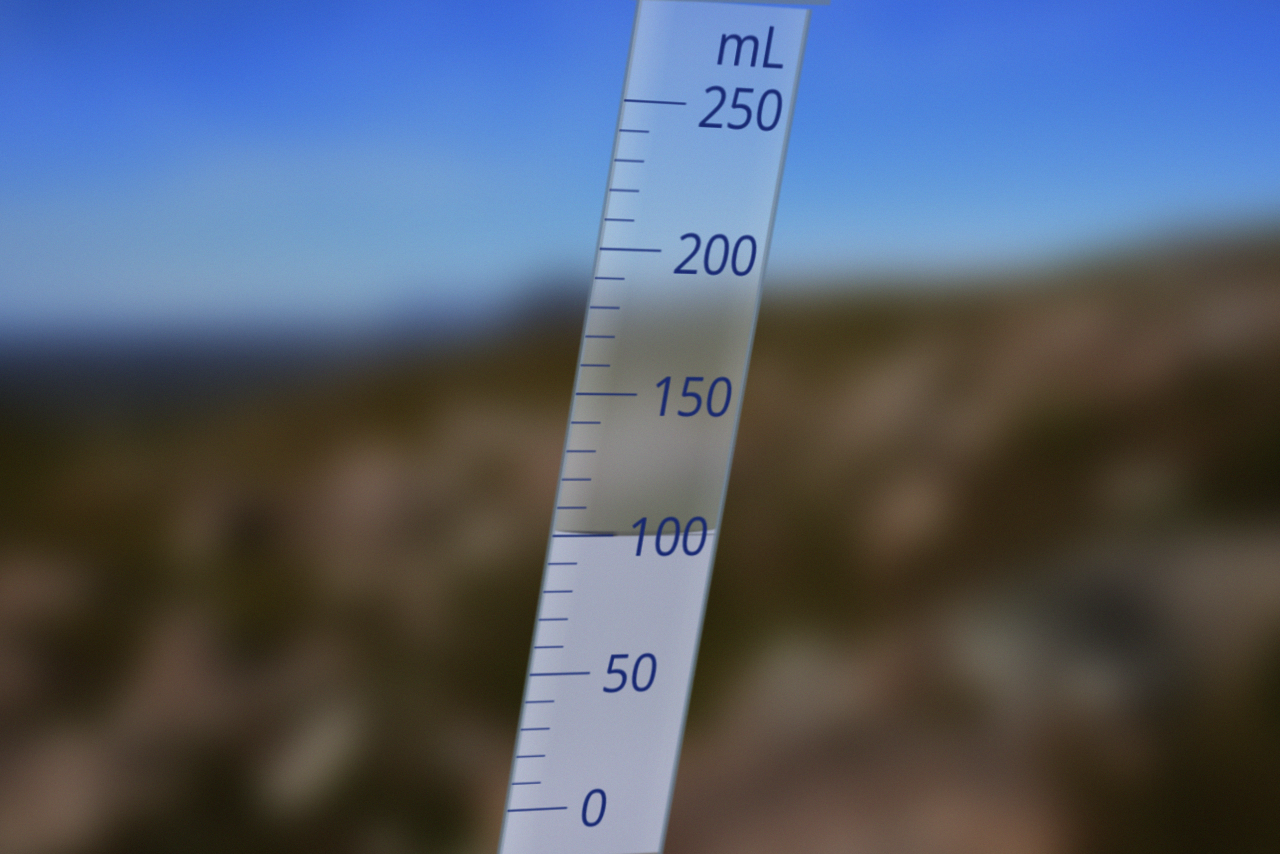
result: **100** mL
